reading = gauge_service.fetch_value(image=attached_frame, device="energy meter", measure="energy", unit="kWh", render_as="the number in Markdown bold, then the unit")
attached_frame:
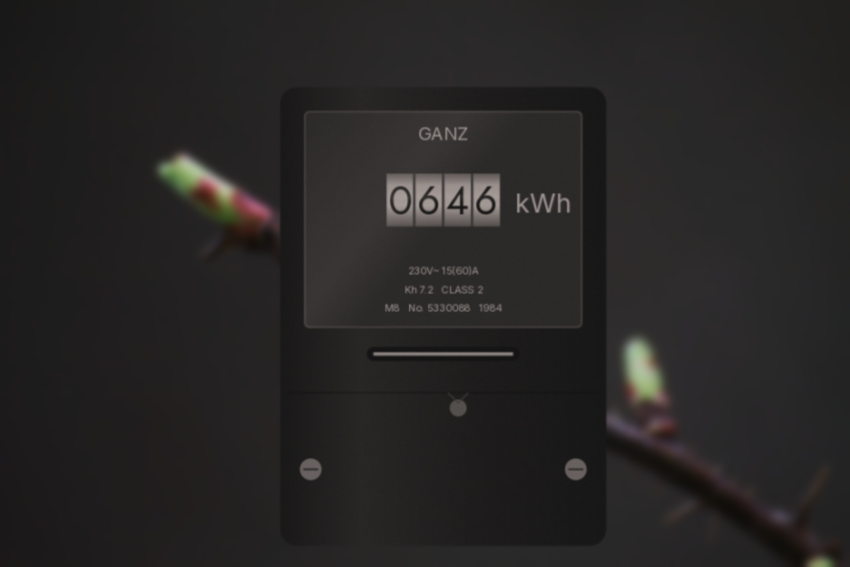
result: **646** kWh
